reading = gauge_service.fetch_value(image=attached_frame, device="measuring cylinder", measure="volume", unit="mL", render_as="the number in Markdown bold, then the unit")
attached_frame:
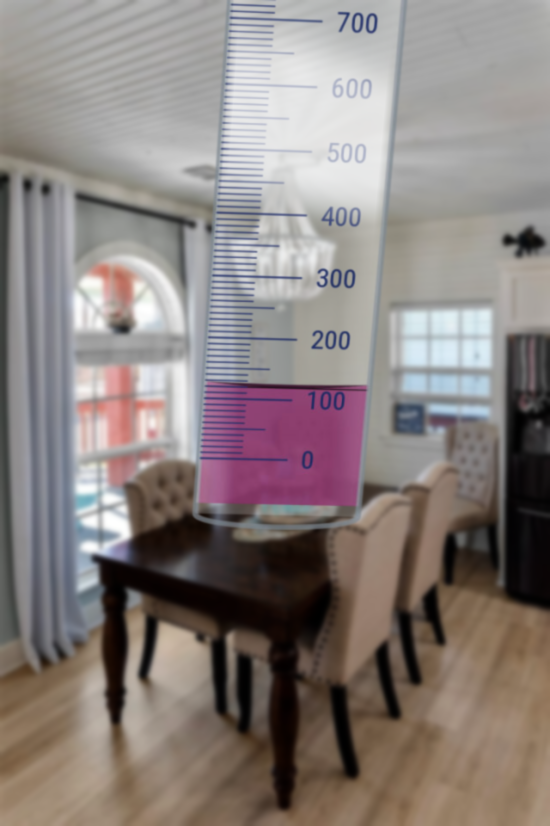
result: **120** mL
